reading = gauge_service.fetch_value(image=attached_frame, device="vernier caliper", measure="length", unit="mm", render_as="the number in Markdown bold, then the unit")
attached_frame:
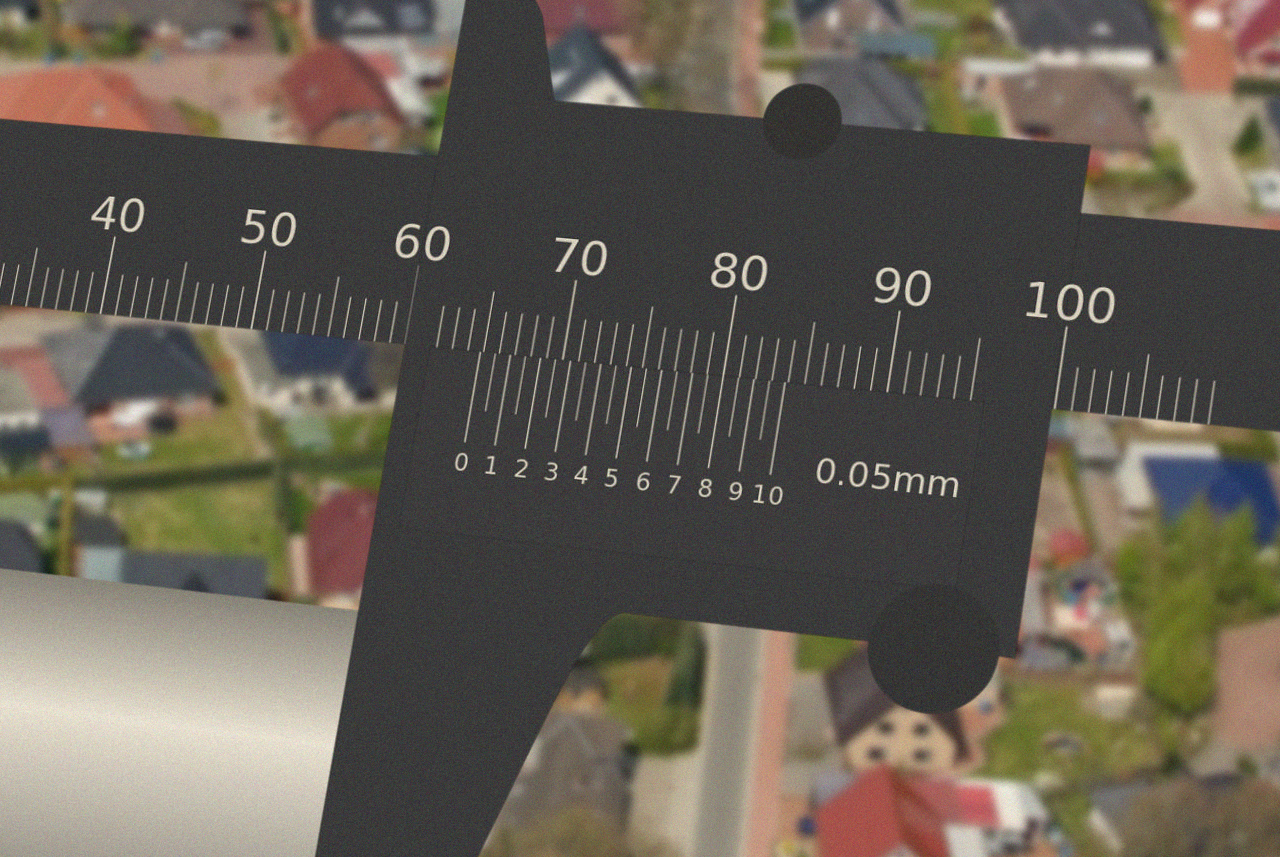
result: **64.8** mm
